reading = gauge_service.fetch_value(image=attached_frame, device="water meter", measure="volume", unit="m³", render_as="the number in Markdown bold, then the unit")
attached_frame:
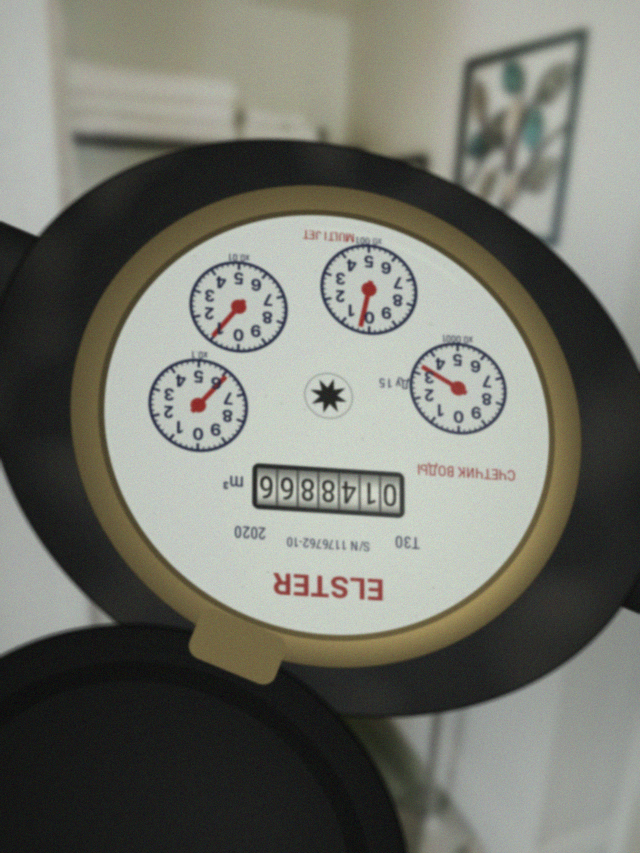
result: **148866.6103** m³
